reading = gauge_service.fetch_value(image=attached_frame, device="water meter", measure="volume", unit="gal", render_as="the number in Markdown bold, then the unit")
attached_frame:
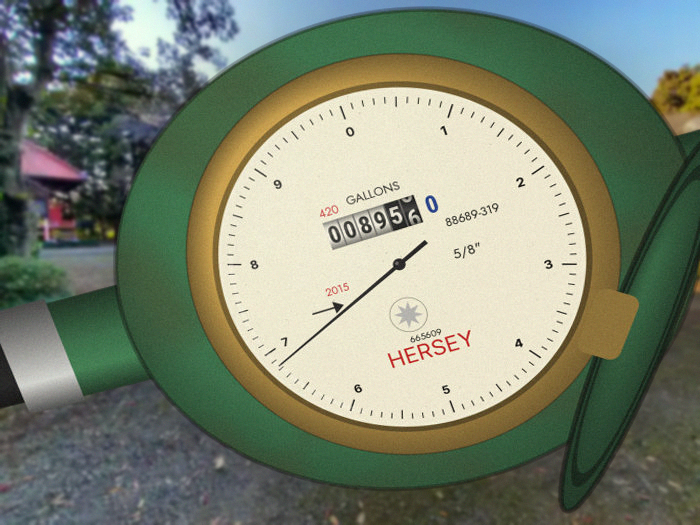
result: **89556.8** gal
